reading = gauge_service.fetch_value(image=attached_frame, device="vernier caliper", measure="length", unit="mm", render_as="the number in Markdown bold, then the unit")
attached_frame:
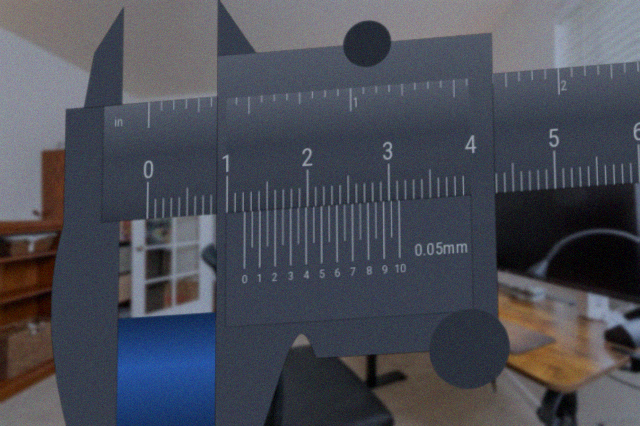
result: **12.2** mm
